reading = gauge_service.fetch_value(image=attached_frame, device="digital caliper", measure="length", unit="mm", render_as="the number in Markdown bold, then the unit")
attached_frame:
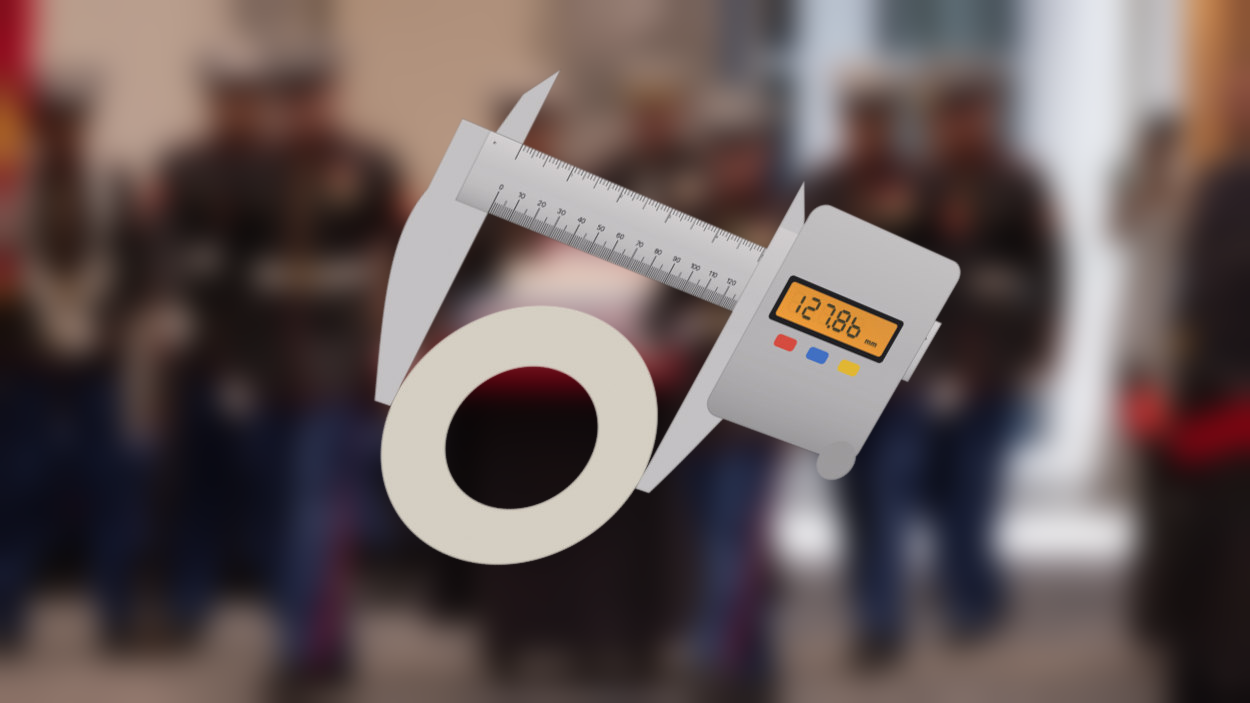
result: **127.86** mm
